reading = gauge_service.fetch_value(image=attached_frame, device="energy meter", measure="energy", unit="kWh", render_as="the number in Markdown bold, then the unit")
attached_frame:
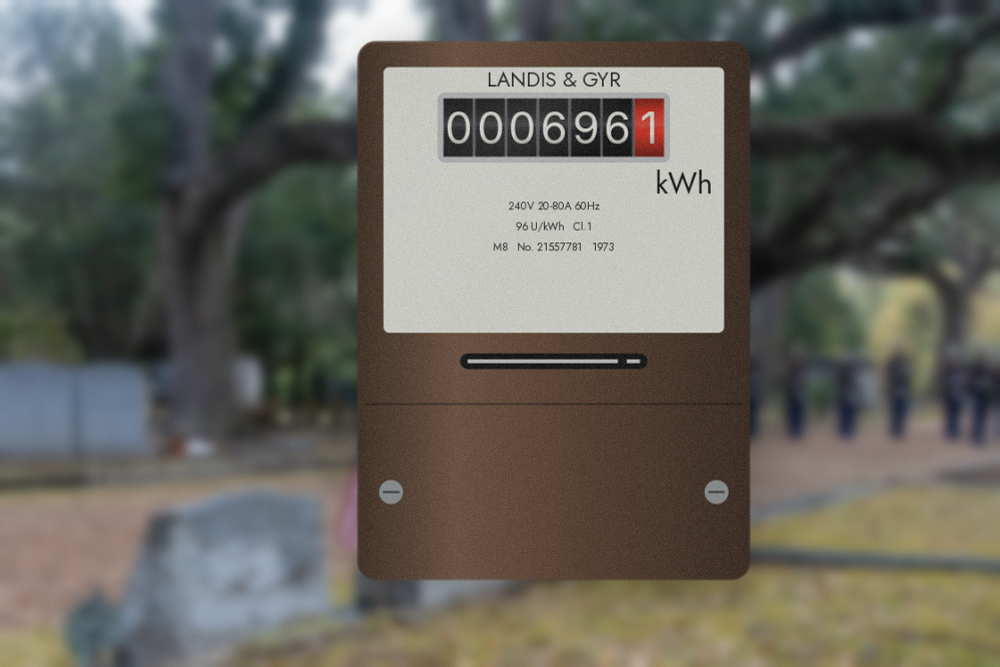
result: **696.1** kWh
